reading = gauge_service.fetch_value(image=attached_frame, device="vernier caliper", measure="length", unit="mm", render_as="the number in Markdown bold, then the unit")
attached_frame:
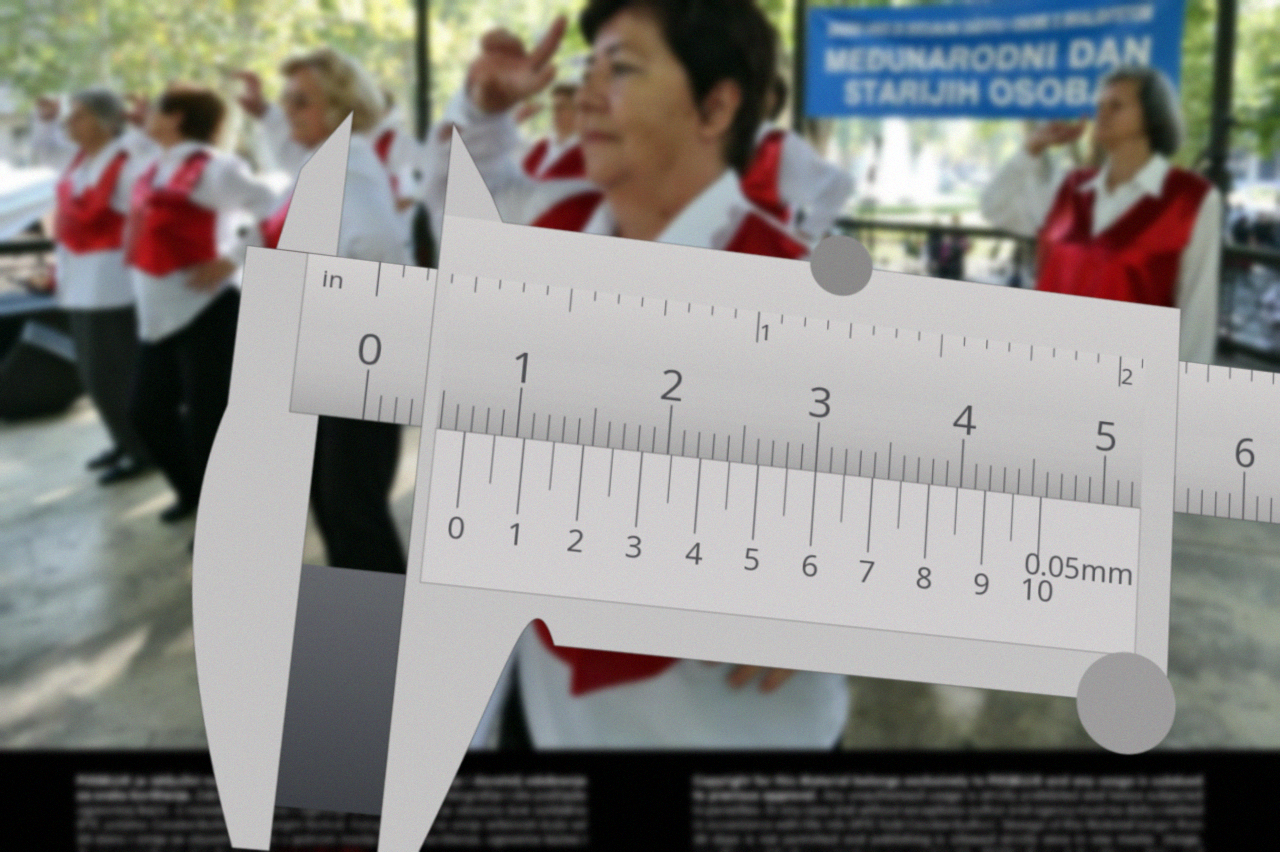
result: **6.6** mm
